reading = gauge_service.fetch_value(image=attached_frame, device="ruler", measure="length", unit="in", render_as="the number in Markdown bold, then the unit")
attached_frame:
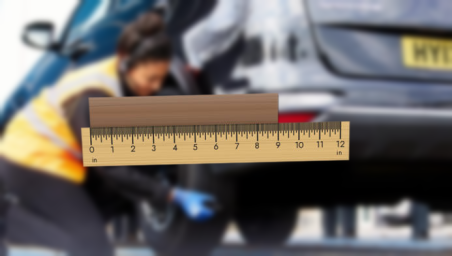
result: **9** in
